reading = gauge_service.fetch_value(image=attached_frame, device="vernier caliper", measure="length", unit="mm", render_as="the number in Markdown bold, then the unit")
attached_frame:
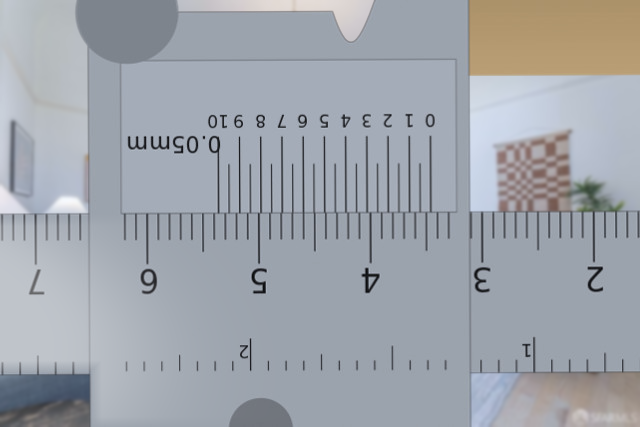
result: **34.6** mm
